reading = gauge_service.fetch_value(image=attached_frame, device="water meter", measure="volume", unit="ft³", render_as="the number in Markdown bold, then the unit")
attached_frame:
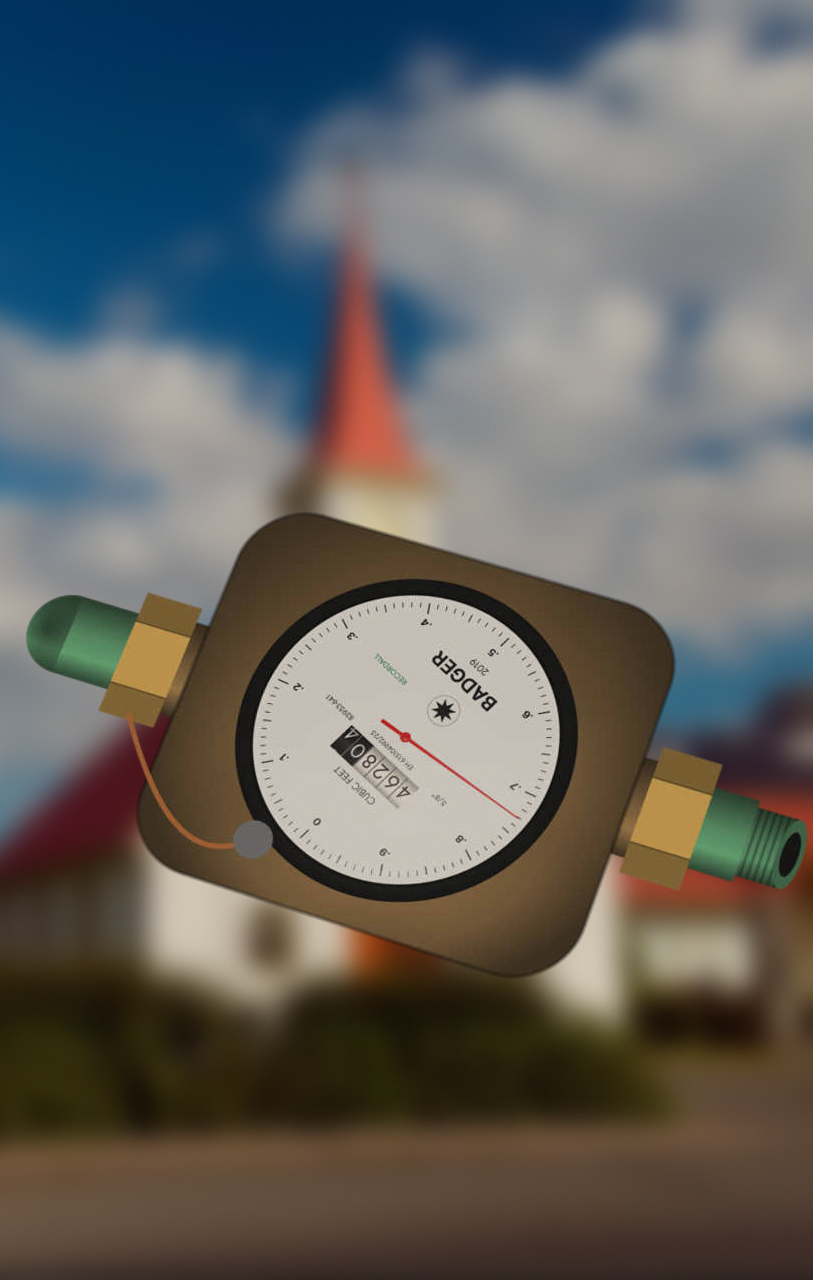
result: **462803.73** ft³
